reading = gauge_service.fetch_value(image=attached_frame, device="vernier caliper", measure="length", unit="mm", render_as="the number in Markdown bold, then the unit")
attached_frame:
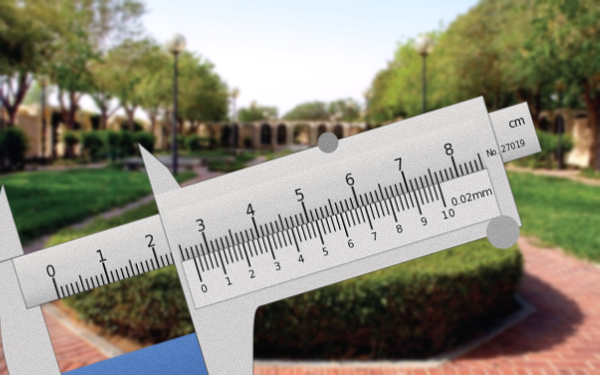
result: **27.0** mm
